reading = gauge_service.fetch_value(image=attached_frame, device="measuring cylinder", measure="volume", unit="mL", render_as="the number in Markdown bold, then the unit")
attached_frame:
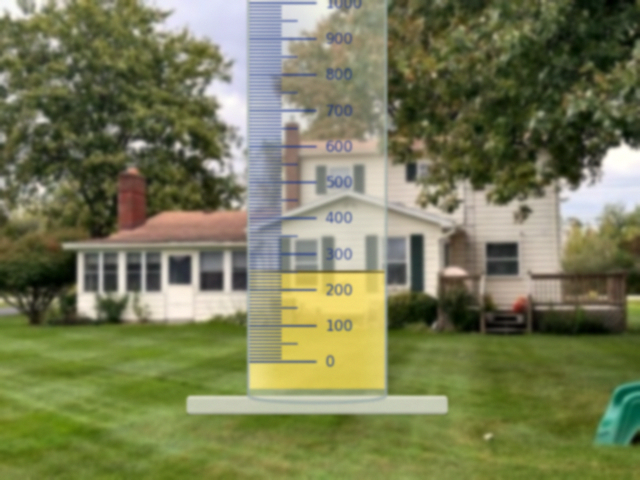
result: **250** mL
